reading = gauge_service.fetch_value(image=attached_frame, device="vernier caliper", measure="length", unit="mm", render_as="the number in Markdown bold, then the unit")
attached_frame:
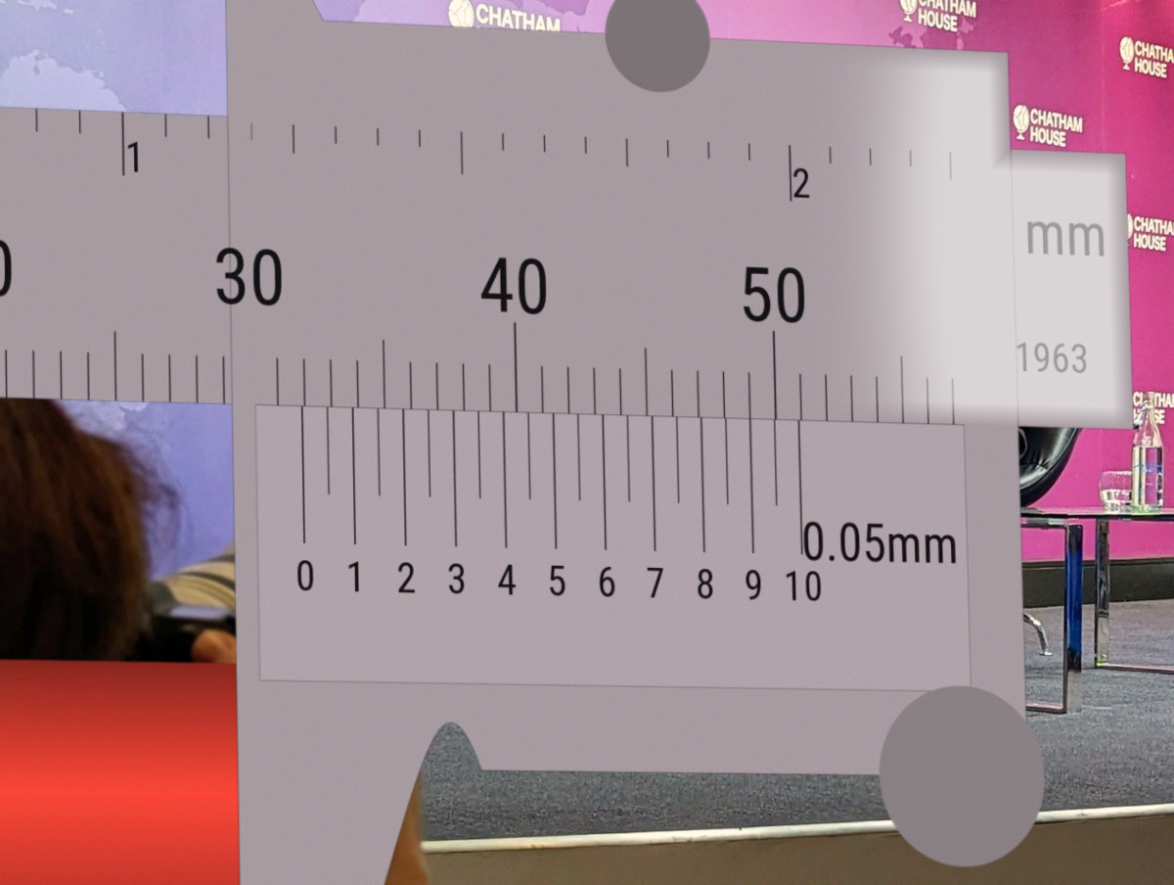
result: **31.90** mm
